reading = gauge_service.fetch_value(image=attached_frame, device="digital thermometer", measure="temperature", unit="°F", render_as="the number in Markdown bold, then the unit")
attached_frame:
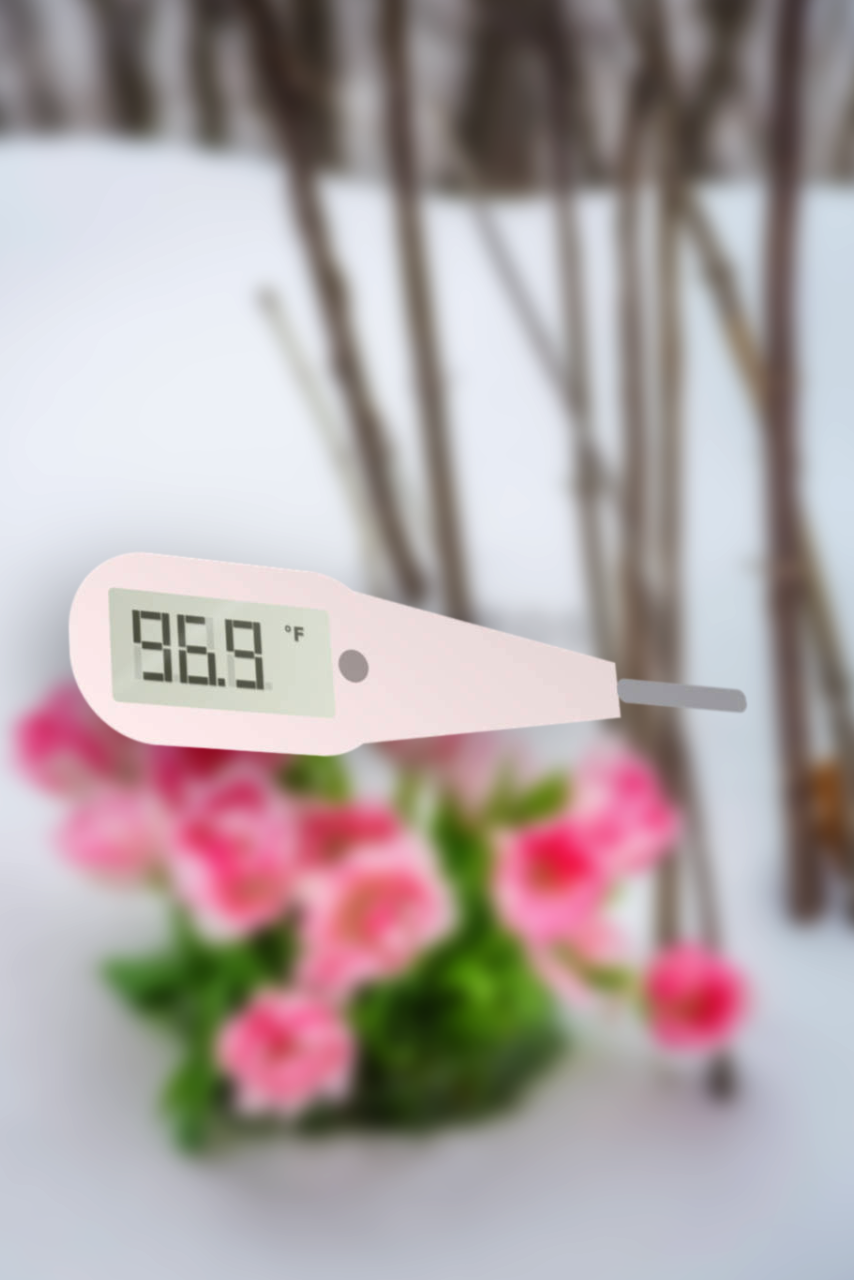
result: **96.9** °F
